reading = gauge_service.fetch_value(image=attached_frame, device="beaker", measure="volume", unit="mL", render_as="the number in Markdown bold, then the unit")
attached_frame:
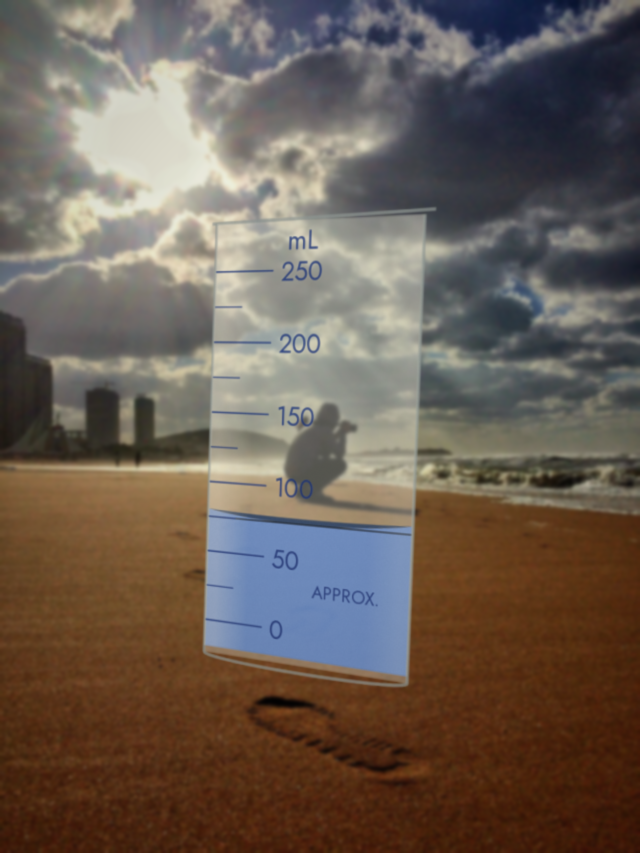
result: **75** mL
